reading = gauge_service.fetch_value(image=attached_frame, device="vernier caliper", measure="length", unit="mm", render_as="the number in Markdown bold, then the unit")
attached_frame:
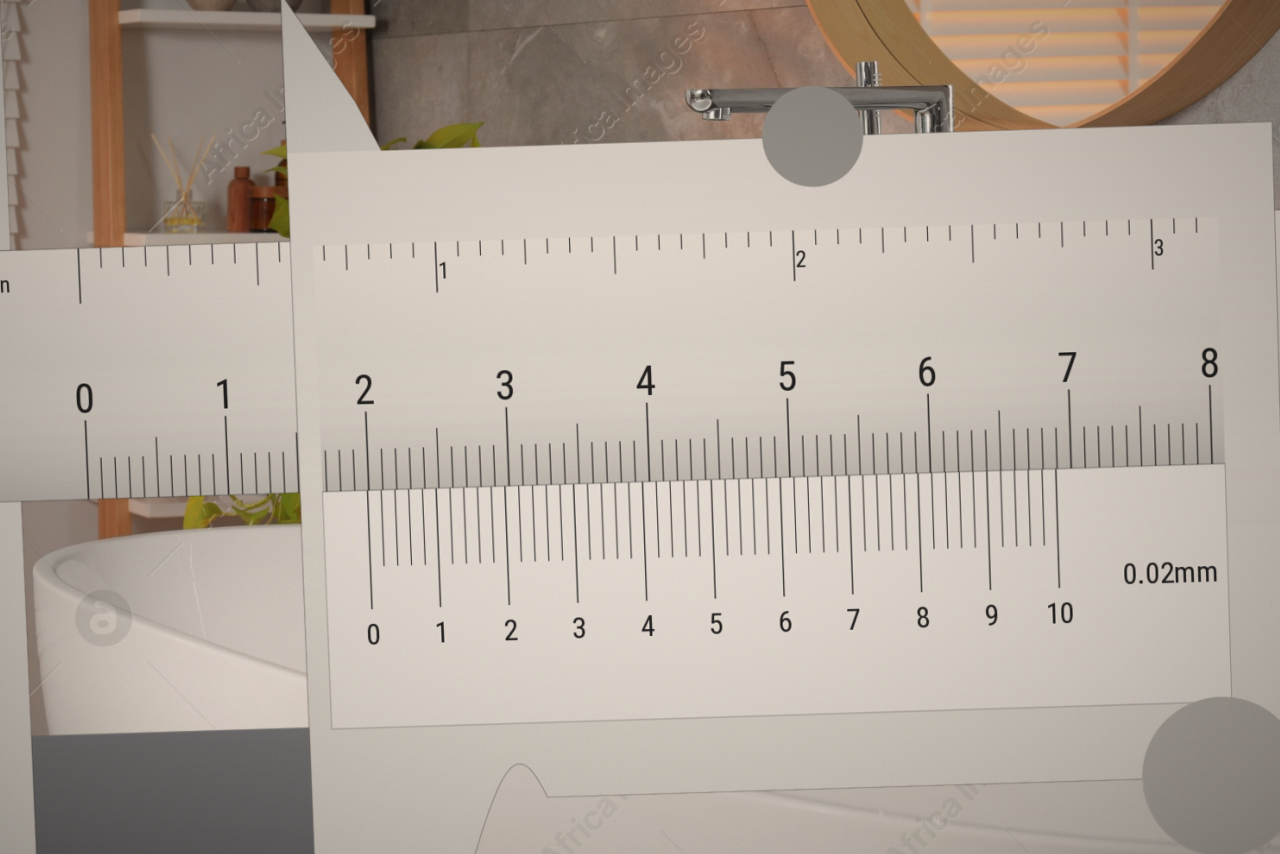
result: **19.9** mm
